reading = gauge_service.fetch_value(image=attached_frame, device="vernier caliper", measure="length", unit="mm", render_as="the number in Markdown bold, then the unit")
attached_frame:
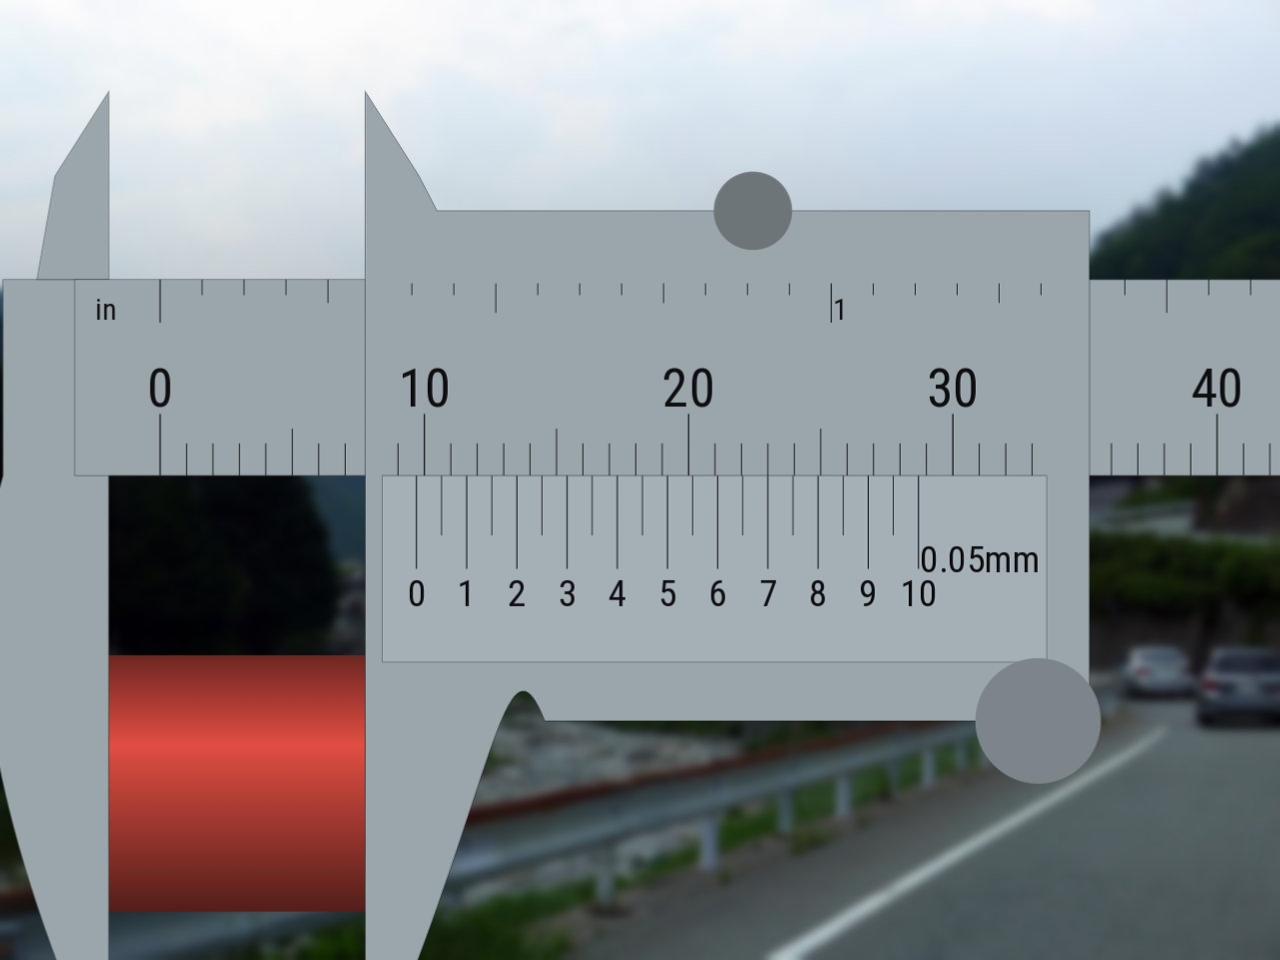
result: **9.70** mm
